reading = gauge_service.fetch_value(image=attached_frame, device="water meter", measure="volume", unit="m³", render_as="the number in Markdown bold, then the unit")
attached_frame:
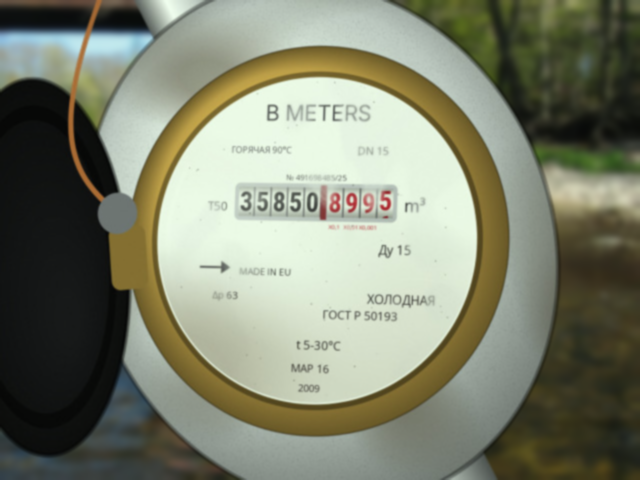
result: **35850.8995** m³
